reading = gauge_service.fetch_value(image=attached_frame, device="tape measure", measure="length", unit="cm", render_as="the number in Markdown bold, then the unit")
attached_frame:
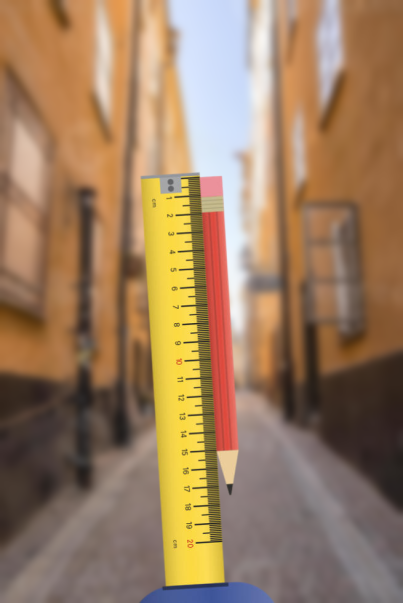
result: **17.5** cm
